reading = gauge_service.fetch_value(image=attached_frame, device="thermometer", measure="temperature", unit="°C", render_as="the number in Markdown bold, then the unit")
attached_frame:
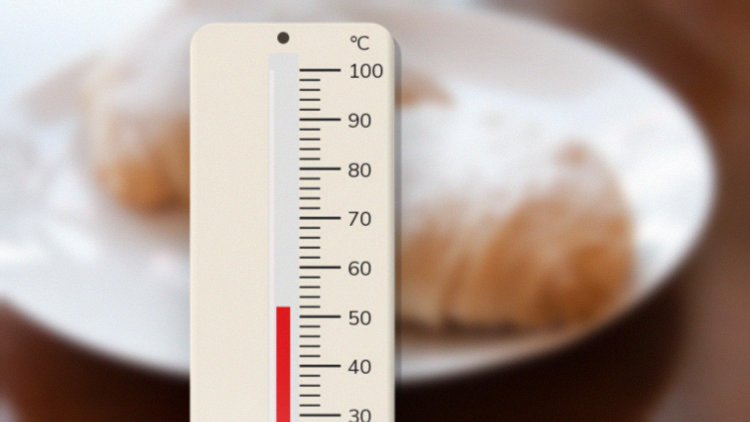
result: **52** °C
